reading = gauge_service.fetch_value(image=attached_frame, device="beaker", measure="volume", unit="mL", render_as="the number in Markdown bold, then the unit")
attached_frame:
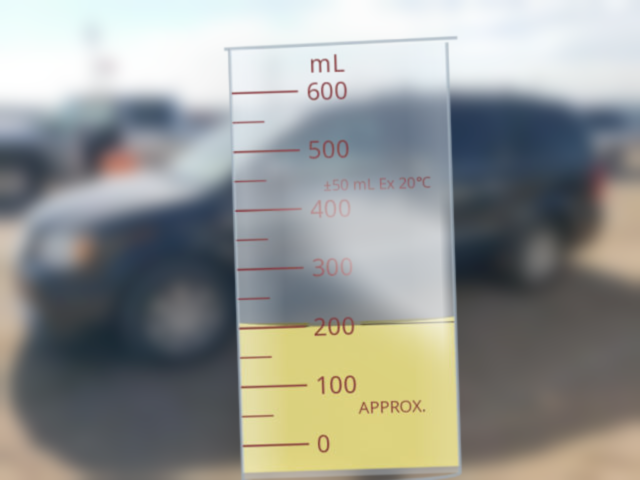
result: **200** mL
